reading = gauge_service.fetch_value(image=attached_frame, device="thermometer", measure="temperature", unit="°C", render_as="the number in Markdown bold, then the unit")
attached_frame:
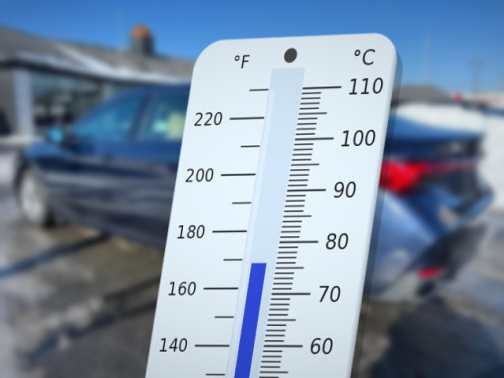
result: **76** °C
